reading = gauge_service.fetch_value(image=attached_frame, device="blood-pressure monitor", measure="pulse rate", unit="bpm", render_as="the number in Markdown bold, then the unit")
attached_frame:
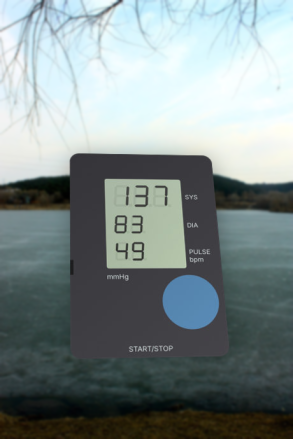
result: **49** bpm
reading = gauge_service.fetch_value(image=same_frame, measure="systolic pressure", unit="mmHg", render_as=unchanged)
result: **137** mmHg
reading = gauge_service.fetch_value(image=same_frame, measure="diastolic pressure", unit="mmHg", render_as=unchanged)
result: **83** mmHg
